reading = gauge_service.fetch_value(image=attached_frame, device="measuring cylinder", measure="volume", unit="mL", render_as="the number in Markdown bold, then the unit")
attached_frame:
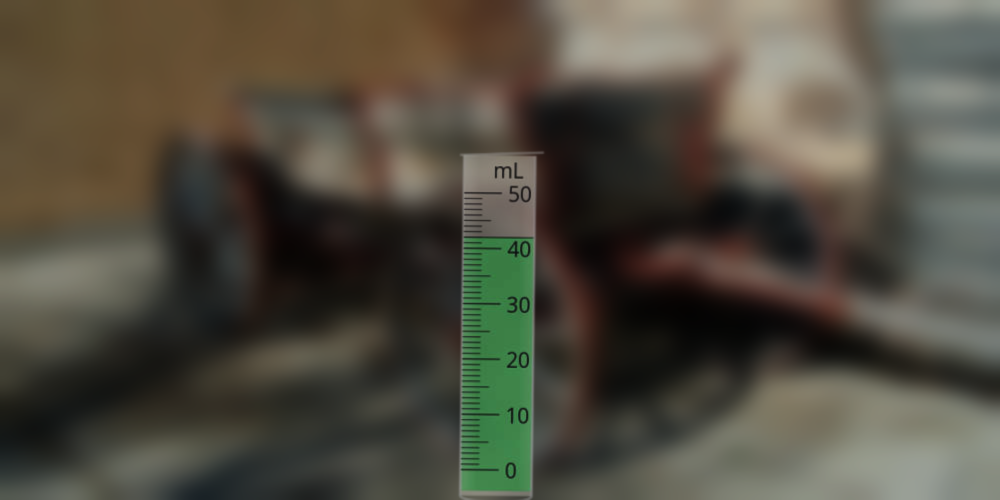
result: **42** mL
